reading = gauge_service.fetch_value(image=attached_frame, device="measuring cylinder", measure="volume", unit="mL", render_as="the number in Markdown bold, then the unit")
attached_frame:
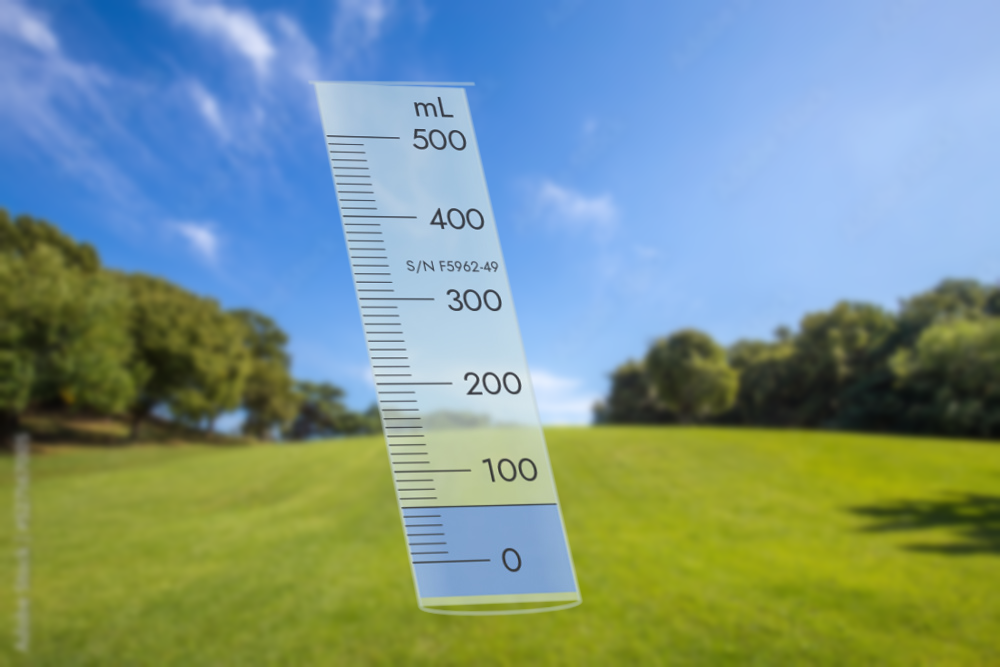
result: **60** mL
